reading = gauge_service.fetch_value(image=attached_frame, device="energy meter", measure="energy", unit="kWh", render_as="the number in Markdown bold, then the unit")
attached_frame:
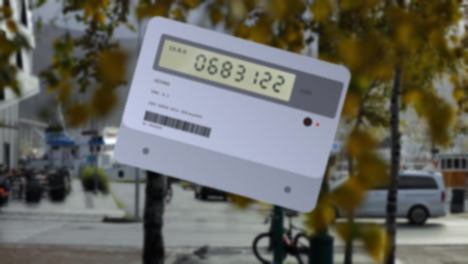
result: **683122** kWh
